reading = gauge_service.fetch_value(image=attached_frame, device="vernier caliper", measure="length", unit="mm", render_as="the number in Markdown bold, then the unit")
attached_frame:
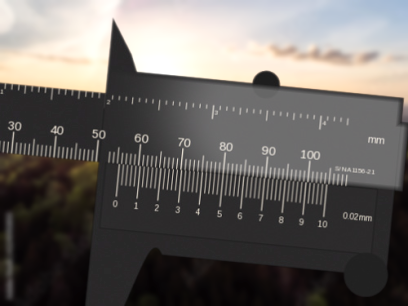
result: **55.5** mm
